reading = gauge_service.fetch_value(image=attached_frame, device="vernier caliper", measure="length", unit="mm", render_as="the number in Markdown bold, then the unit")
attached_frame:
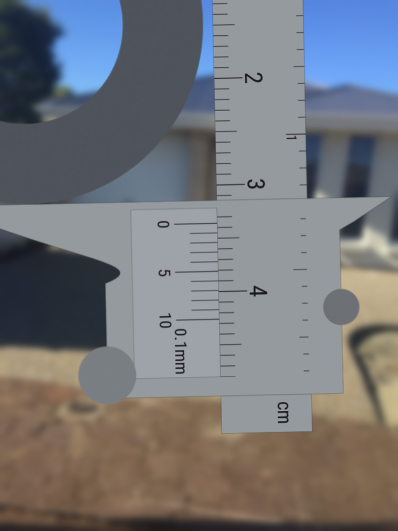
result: **33.6** mm
